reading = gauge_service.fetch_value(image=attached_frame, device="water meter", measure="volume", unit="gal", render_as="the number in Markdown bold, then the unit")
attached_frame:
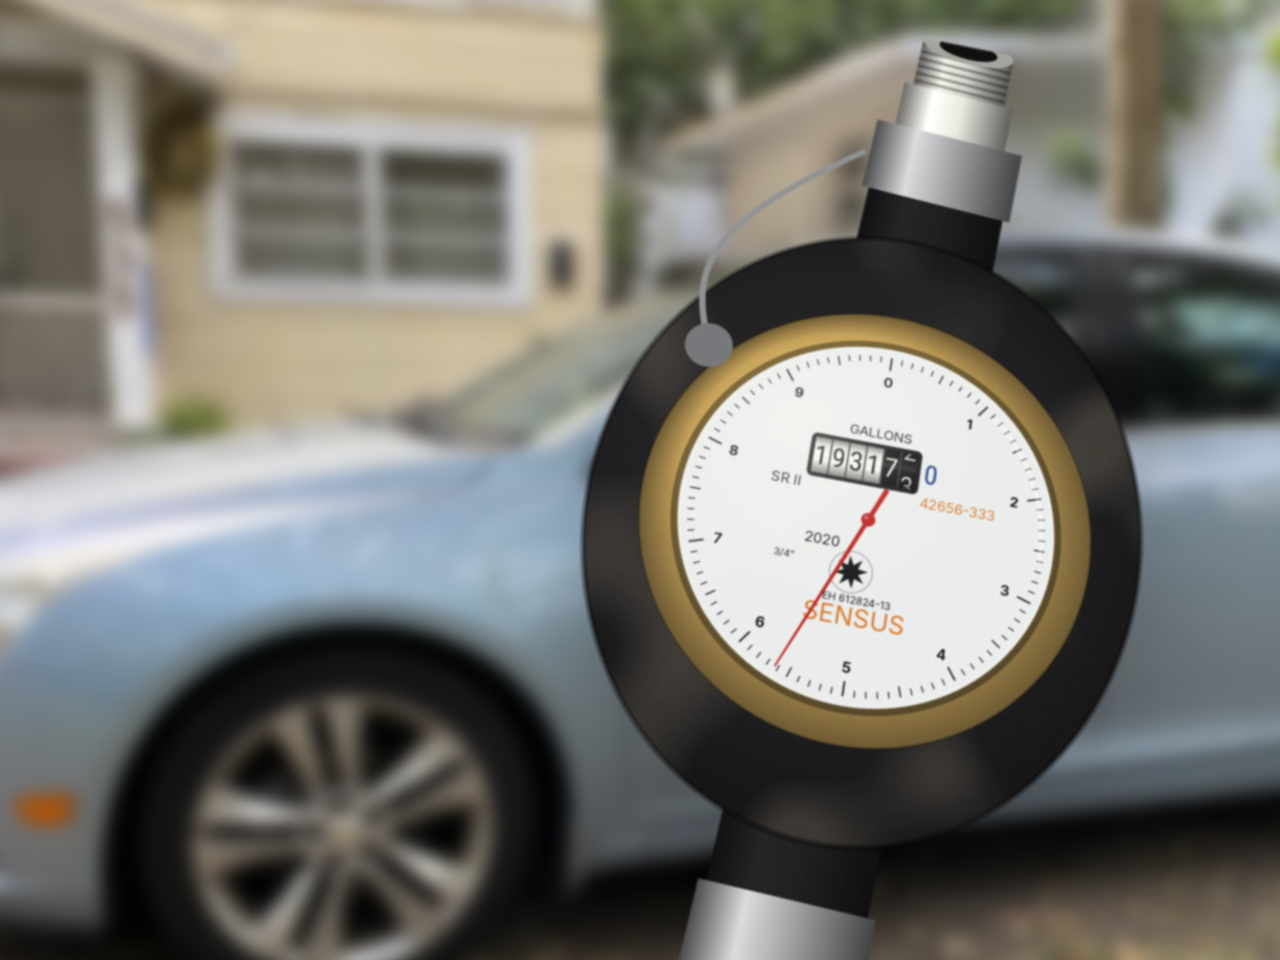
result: **1931725.6** gal
